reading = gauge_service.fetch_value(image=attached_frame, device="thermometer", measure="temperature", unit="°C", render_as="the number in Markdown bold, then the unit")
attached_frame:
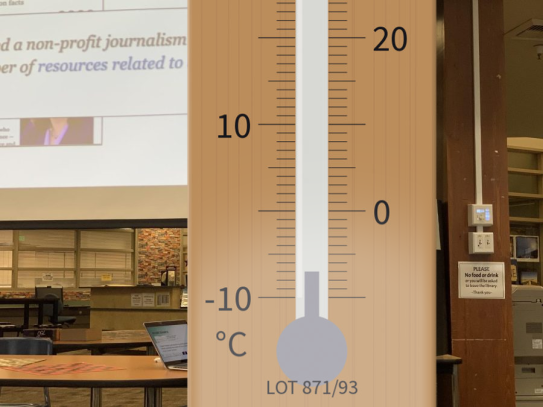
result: **-7** °C
